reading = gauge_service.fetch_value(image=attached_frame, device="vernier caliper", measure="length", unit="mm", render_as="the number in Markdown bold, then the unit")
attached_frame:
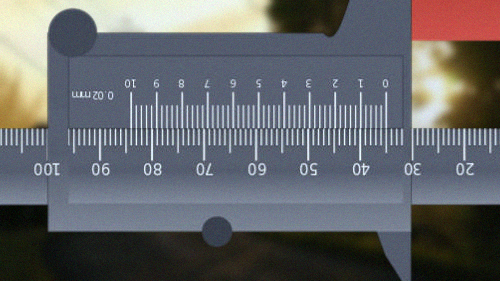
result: **35.0** mm
